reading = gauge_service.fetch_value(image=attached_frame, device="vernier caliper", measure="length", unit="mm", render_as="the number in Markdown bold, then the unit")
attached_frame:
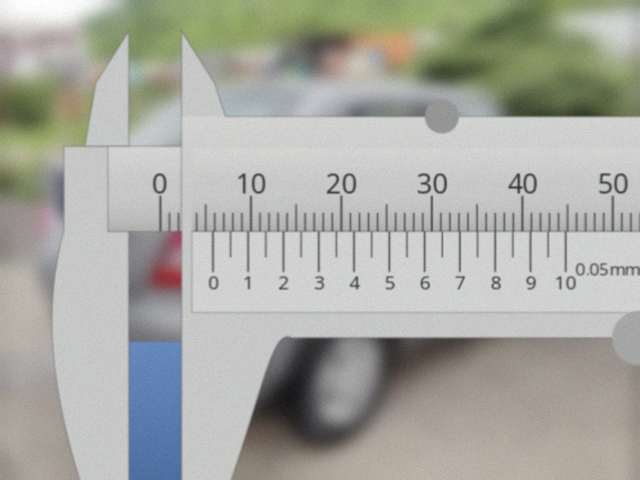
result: **5.8** mm
